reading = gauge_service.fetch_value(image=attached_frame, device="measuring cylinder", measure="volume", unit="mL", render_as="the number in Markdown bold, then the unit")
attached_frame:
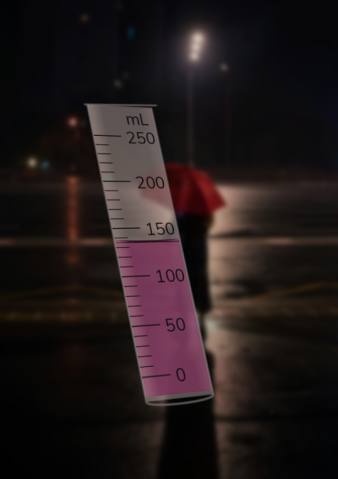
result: **135** mL
